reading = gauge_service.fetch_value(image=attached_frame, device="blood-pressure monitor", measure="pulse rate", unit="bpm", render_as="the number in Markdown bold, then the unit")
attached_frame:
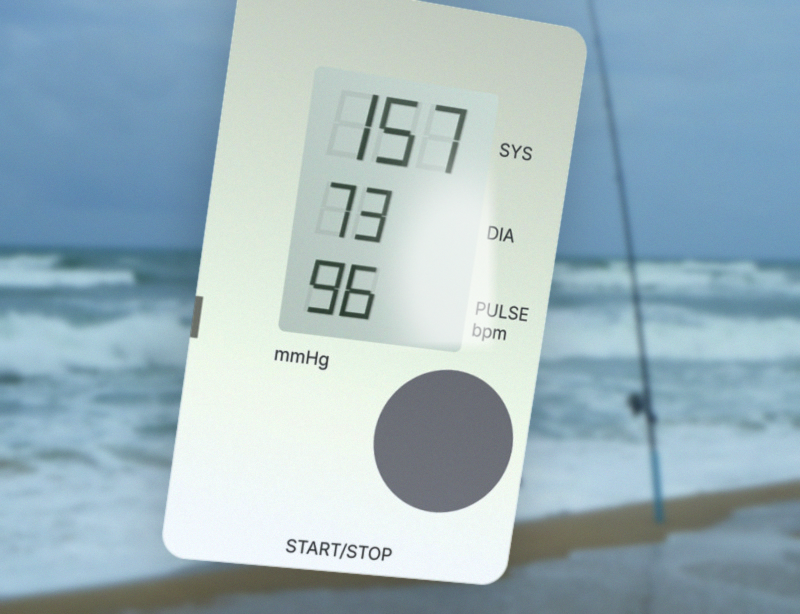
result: **96** bpm
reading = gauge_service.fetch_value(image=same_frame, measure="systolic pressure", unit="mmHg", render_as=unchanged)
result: **157** mmHg
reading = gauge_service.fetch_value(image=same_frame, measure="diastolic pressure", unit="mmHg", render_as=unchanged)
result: **73** mmHg
